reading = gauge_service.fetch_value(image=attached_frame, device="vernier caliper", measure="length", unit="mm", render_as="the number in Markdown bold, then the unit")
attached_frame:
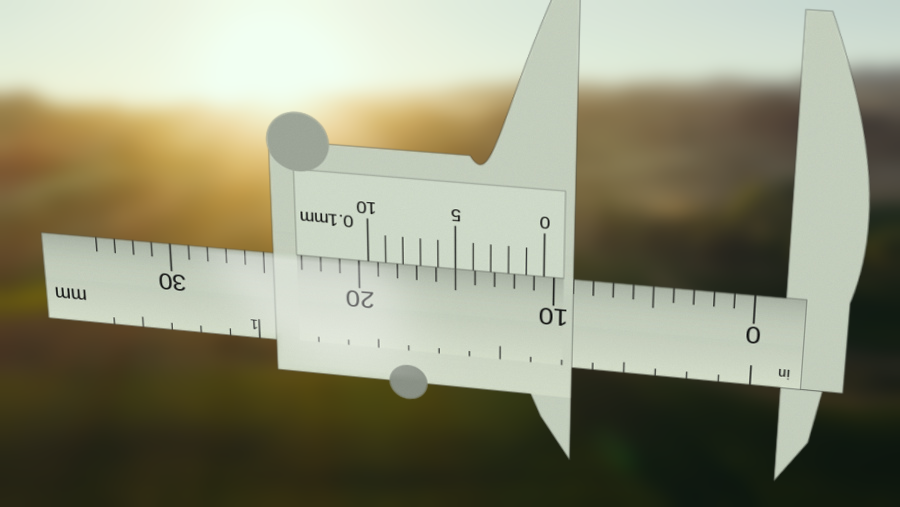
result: **10.5** mm
